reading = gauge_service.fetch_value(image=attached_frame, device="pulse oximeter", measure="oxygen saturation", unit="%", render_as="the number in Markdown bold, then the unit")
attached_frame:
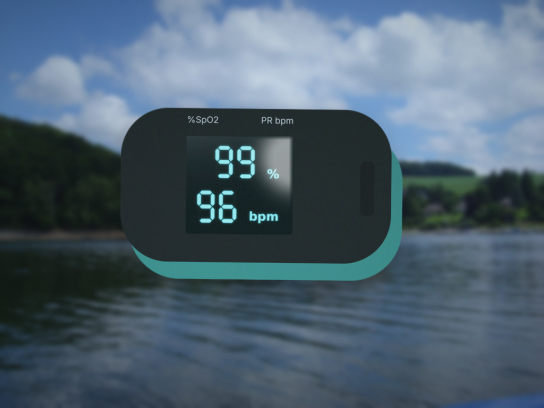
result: **99** %
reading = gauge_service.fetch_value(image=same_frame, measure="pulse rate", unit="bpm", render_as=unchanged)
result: **96** bpm
